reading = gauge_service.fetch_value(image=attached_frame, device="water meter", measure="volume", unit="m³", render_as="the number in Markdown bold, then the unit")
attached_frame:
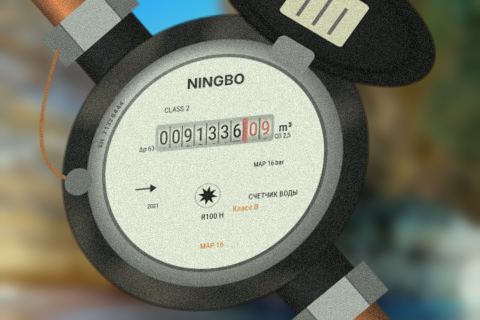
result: **91336.09** m³
